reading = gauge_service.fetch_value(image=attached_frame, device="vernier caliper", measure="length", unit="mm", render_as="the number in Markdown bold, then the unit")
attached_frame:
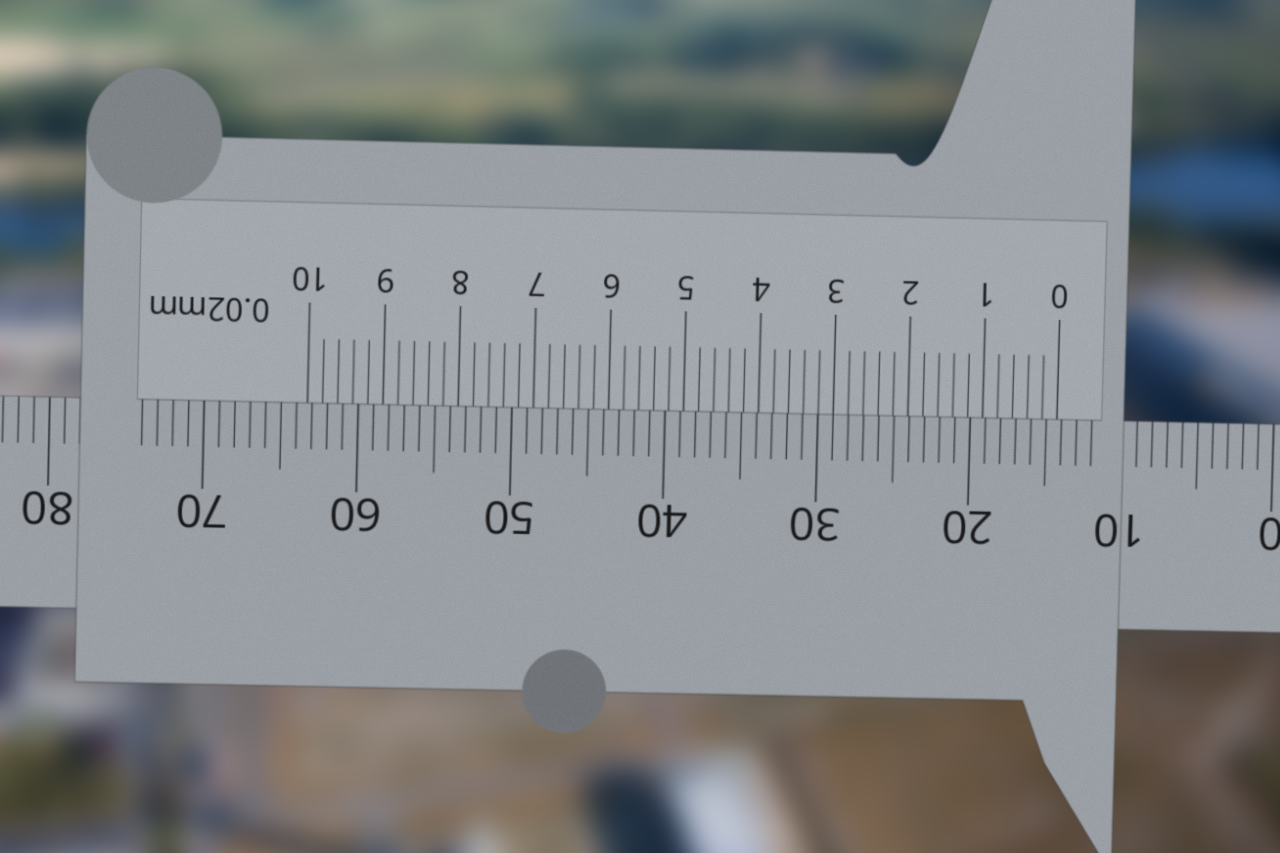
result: **14.3** mm
